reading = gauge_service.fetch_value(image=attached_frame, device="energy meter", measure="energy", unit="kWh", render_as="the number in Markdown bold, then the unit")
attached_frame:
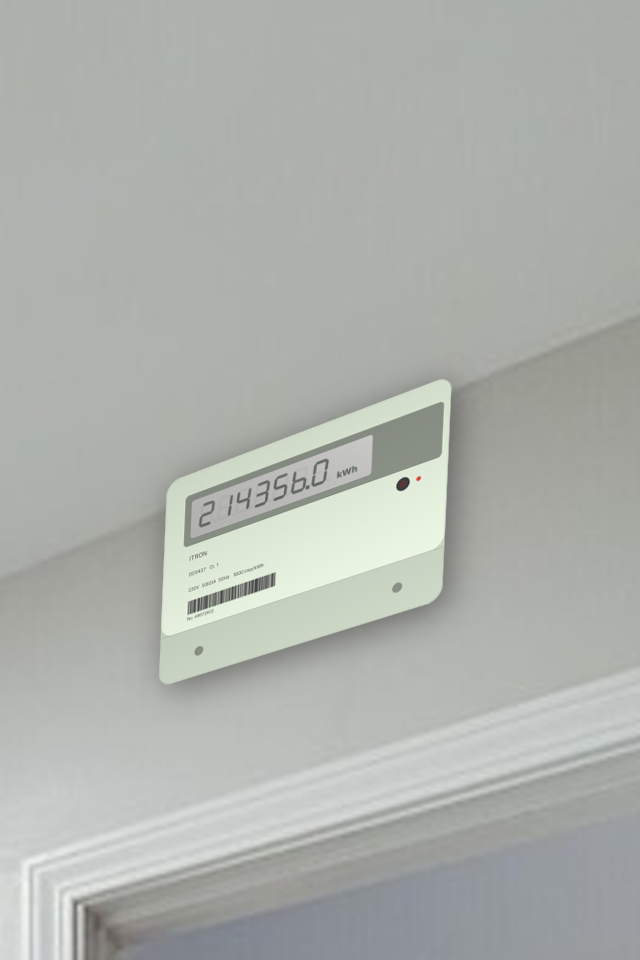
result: **214356.0** kWh
